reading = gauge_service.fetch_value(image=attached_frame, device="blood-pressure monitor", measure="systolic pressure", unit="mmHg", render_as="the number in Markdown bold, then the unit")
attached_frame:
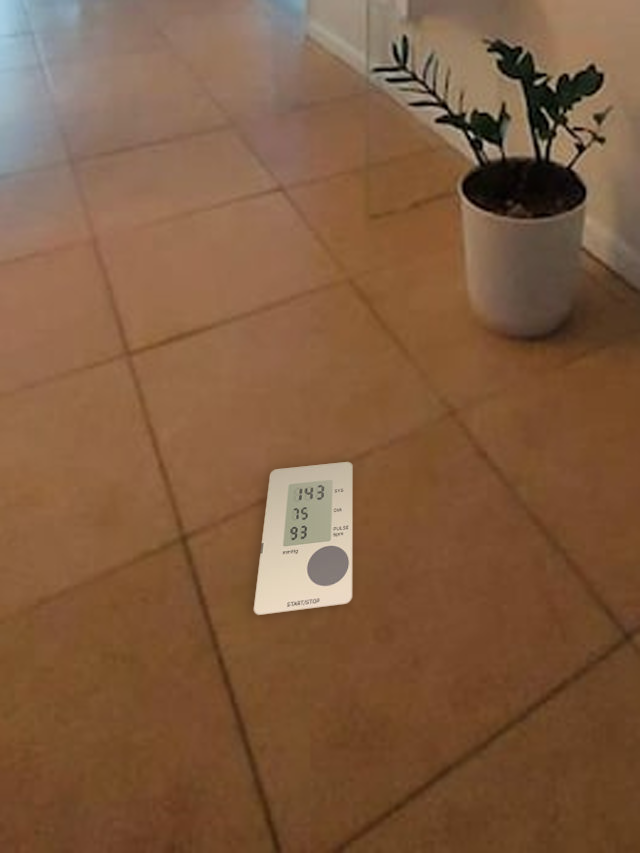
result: **143** mmHg
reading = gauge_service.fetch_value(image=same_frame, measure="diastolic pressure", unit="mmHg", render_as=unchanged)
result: **75** mmHg
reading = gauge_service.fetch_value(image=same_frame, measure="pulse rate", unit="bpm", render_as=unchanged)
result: **93** bpm
